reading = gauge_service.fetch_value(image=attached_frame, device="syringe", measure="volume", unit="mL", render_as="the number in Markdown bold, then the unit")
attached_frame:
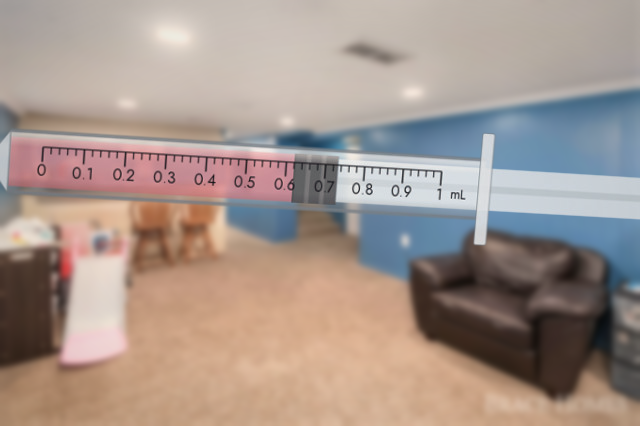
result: **0.62** mL
